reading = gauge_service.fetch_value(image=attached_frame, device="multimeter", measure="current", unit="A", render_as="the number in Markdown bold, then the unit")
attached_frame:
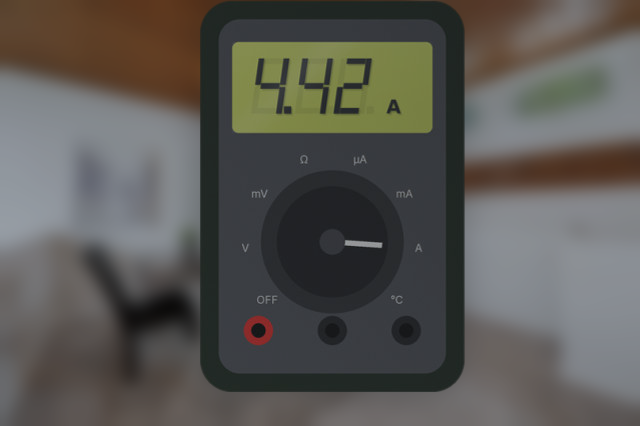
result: **4.42** A
